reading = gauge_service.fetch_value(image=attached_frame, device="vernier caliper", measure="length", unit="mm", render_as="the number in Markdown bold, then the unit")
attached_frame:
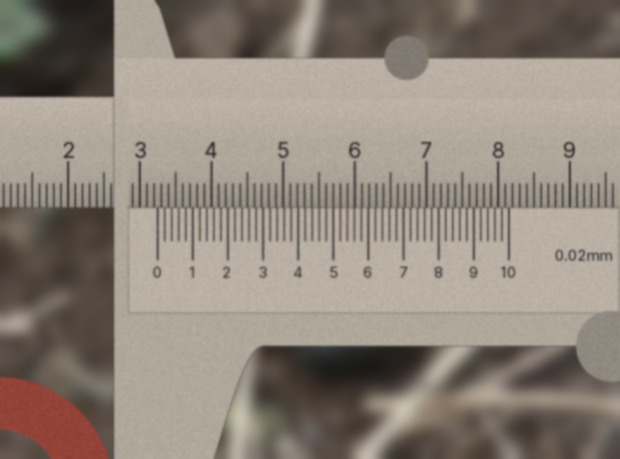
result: **32.5** mm
